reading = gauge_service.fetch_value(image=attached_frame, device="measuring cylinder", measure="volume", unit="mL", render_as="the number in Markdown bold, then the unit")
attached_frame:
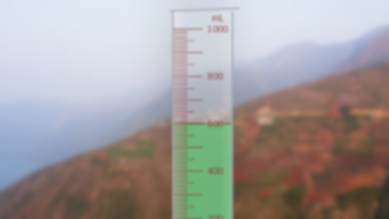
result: **600** mL
